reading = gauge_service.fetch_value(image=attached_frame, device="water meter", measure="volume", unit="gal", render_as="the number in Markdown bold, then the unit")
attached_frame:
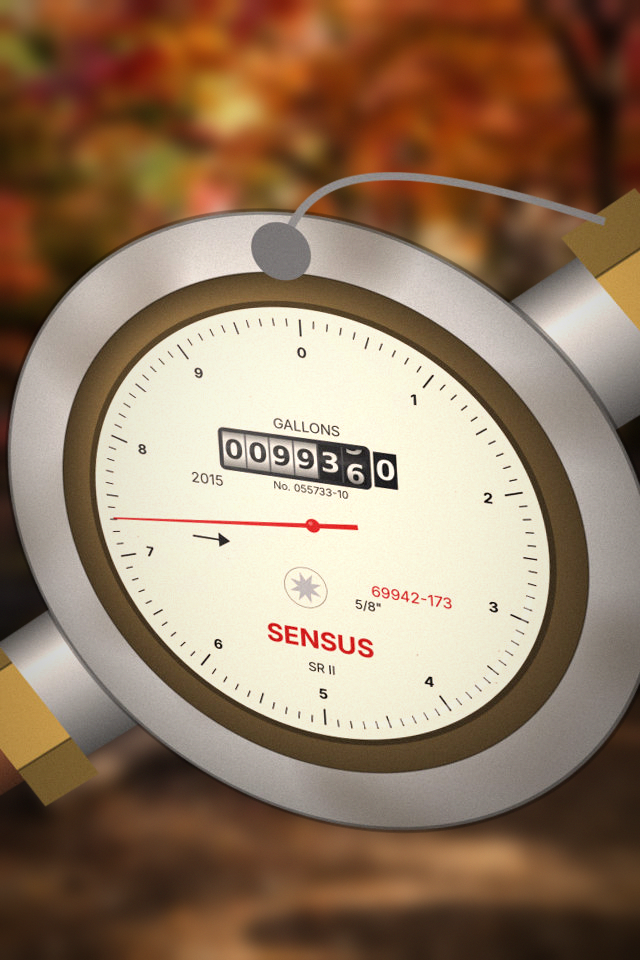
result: **99357.3** gal
